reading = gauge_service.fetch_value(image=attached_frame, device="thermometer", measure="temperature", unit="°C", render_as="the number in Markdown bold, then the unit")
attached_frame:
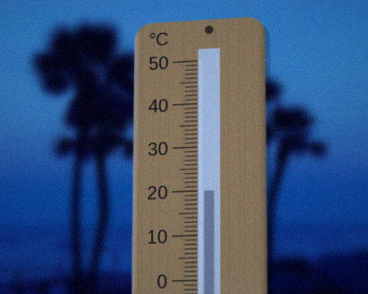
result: **20** °C
